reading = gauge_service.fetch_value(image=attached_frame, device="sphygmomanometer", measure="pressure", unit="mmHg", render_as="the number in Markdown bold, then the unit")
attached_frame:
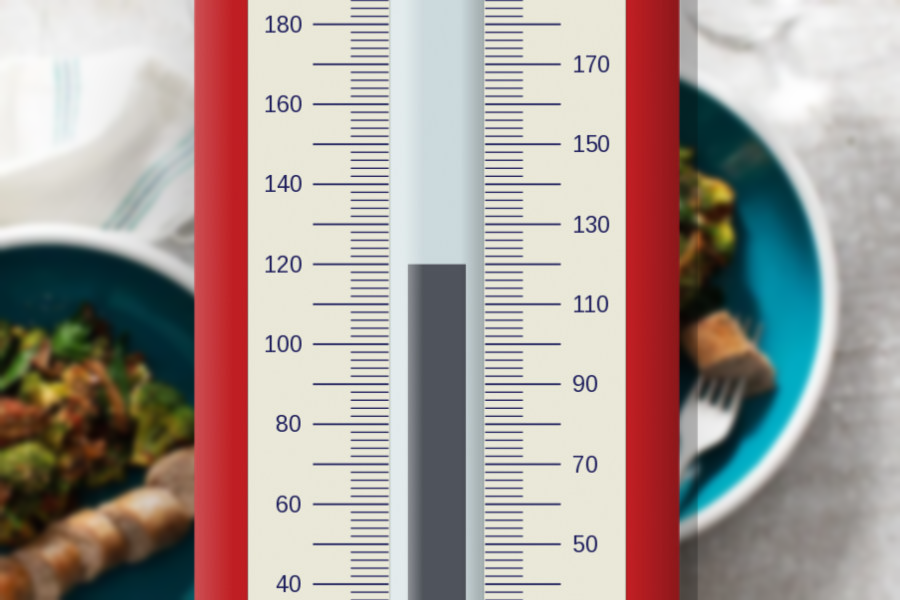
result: **120** mmHg
